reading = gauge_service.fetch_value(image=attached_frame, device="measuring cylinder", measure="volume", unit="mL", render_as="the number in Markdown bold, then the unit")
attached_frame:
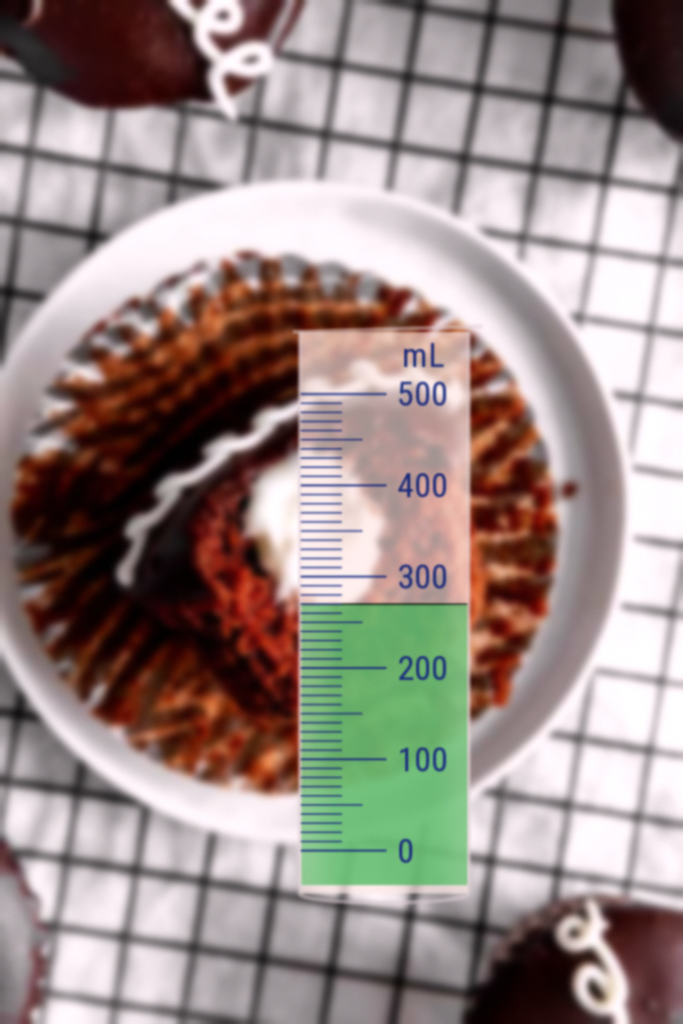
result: **270** mL
